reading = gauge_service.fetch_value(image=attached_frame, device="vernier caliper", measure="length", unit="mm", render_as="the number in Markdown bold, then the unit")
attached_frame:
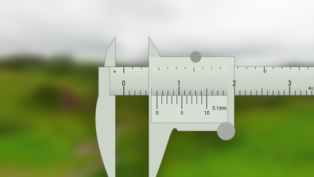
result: **6.0** mm
